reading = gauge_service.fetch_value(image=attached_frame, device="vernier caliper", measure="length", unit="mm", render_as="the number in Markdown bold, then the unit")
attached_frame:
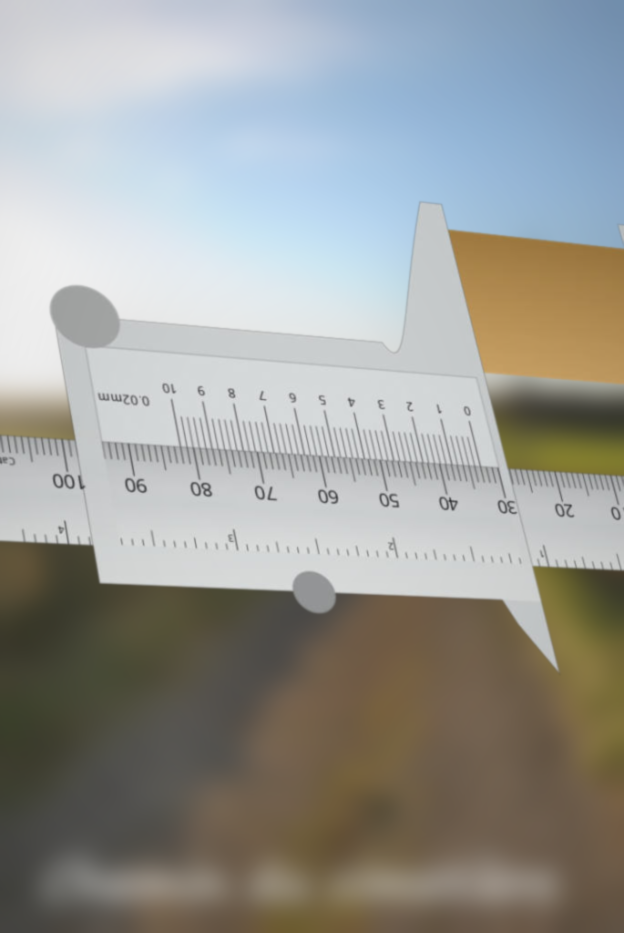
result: **33.0** mm
